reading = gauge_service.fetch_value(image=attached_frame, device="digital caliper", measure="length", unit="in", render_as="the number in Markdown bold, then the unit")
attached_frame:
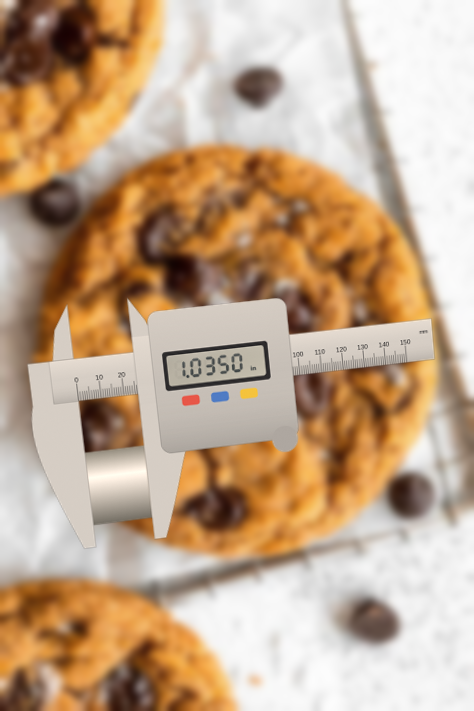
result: **1.0350** in
